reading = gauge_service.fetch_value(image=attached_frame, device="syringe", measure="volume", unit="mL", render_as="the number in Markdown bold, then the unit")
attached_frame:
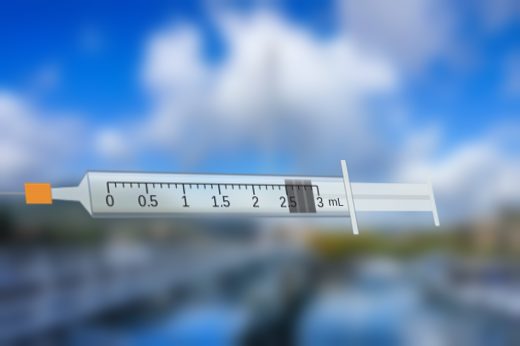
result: **2.5** mL
